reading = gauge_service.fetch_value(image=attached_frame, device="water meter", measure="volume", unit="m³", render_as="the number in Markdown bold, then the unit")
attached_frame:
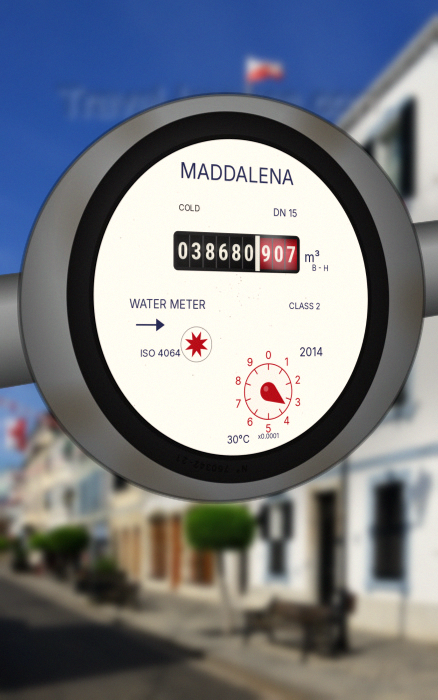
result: **38680.9073** m³
